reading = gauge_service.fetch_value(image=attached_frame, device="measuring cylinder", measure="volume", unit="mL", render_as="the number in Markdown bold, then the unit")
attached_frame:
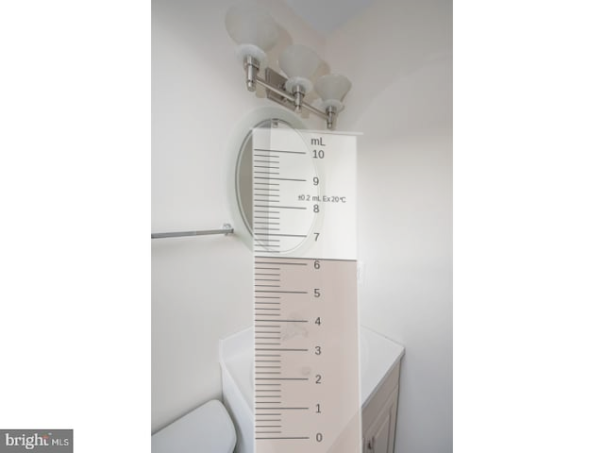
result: **6.2** mL
